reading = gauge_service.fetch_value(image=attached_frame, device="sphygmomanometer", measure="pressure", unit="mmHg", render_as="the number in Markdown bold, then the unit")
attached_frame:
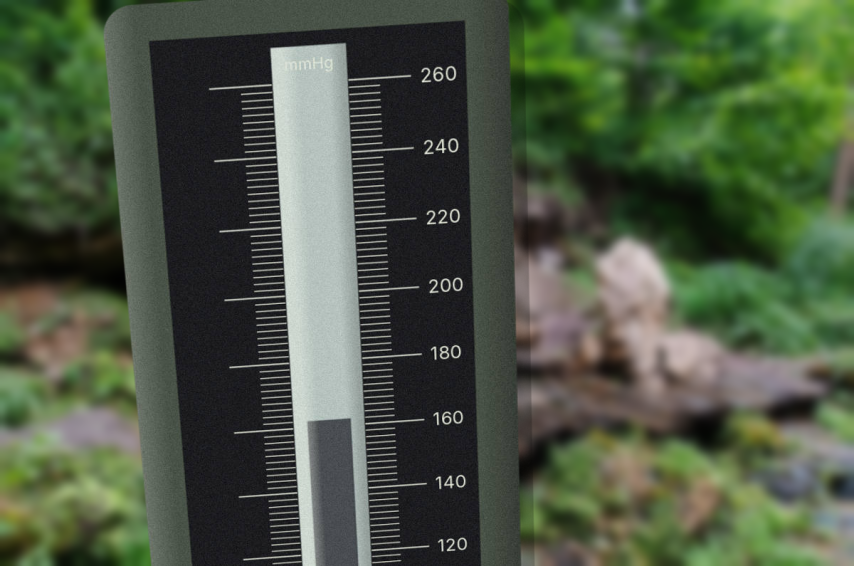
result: **162** mmHg
